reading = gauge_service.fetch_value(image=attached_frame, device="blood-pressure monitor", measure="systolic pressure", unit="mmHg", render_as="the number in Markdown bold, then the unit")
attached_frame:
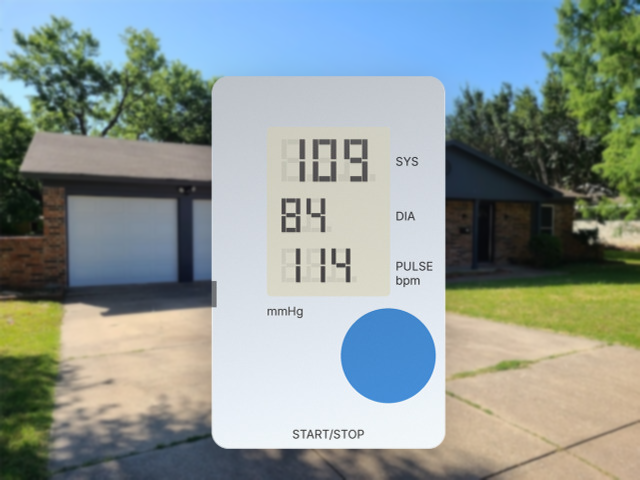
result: **109** mmHg
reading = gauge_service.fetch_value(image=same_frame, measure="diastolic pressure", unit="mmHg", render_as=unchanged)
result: **84** mmHg
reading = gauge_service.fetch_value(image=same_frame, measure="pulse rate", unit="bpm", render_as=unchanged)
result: **114** bpm
